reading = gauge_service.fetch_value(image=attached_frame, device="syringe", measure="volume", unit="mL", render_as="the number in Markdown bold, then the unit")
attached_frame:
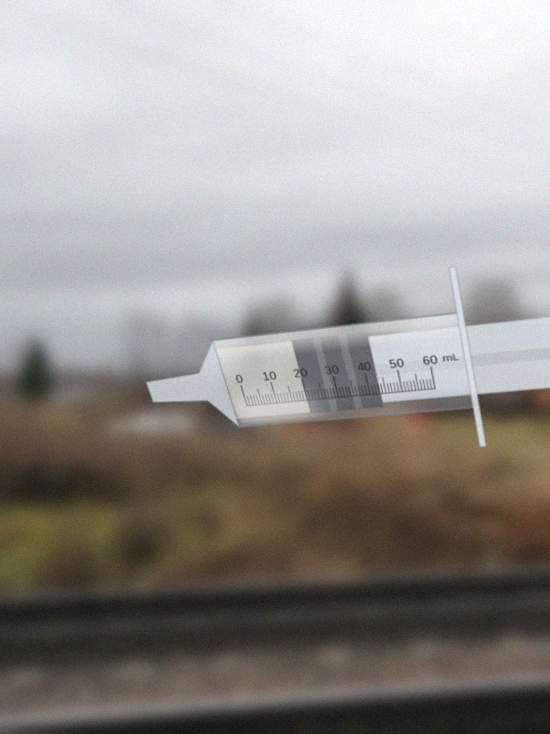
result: **20** mL
